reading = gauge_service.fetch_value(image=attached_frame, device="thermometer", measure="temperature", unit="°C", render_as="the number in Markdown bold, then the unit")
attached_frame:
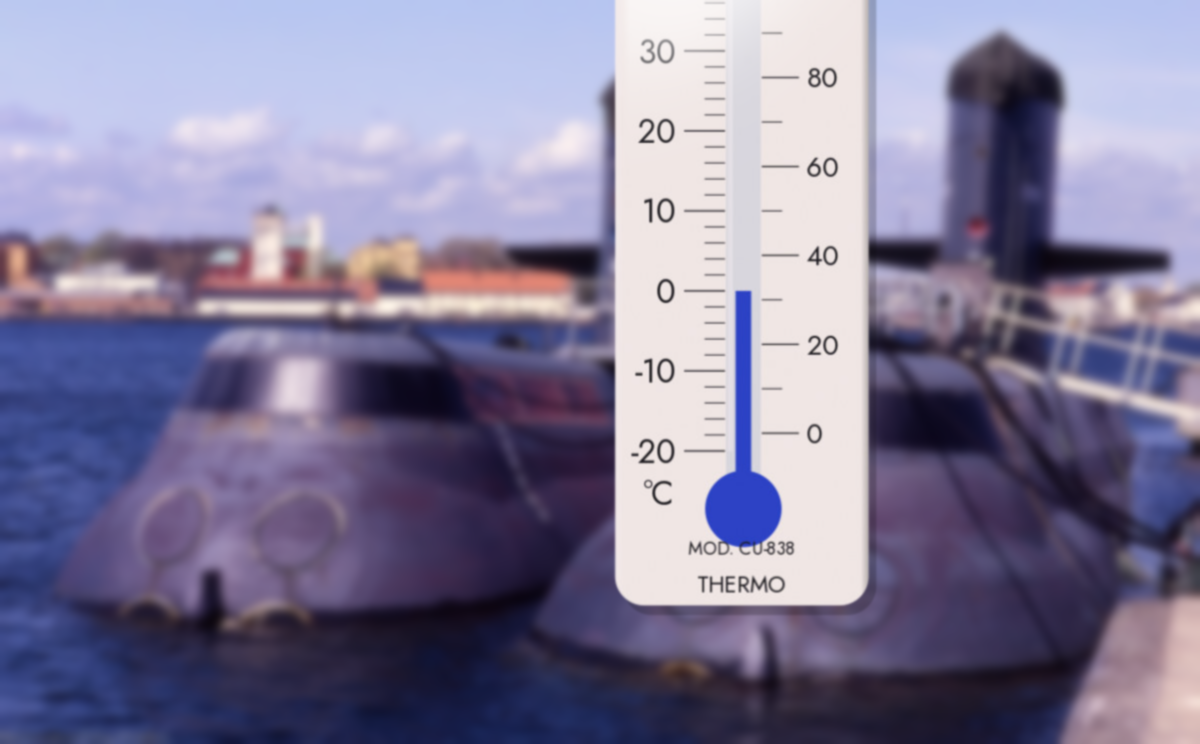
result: **0** °C
